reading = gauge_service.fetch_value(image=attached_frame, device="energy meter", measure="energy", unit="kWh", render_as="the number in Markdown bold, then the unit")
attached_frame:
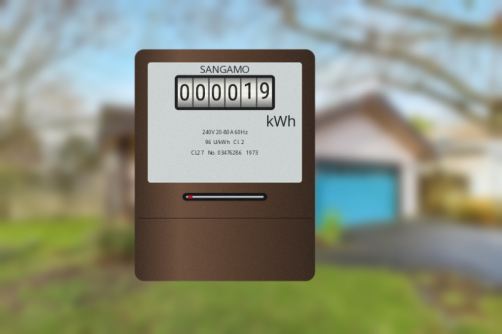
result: **19** kWh
